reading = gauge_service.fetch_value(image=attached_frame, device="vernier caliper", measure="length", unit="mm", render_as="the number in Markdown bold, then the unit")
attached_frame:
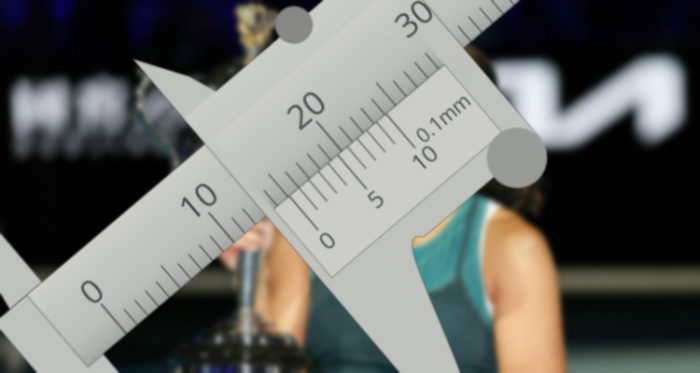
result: **15.1** mm
